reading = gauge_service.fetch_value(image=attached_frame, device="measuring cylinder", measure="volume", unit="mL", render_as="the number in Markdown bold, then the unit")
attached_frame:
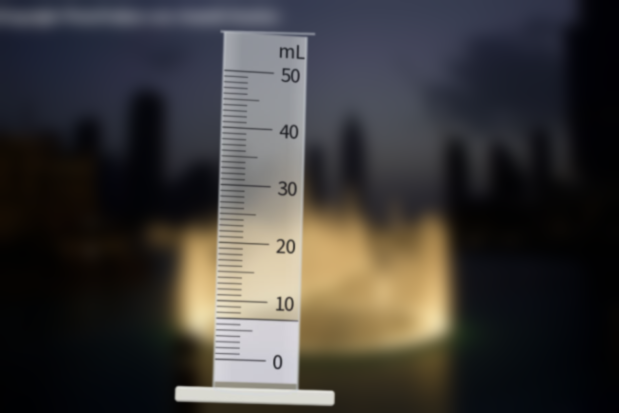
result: **7** mL
